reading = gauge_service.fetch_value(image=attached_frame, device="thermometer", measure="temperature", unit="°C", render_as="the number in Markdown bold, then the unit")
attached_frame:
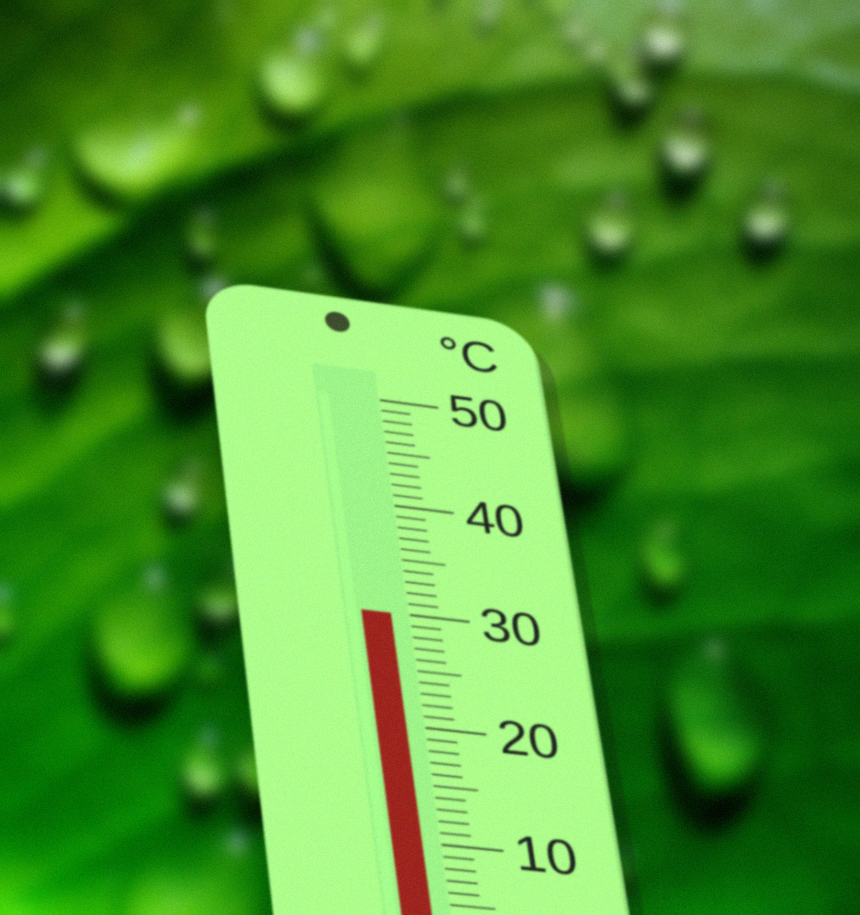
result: **30** °C
